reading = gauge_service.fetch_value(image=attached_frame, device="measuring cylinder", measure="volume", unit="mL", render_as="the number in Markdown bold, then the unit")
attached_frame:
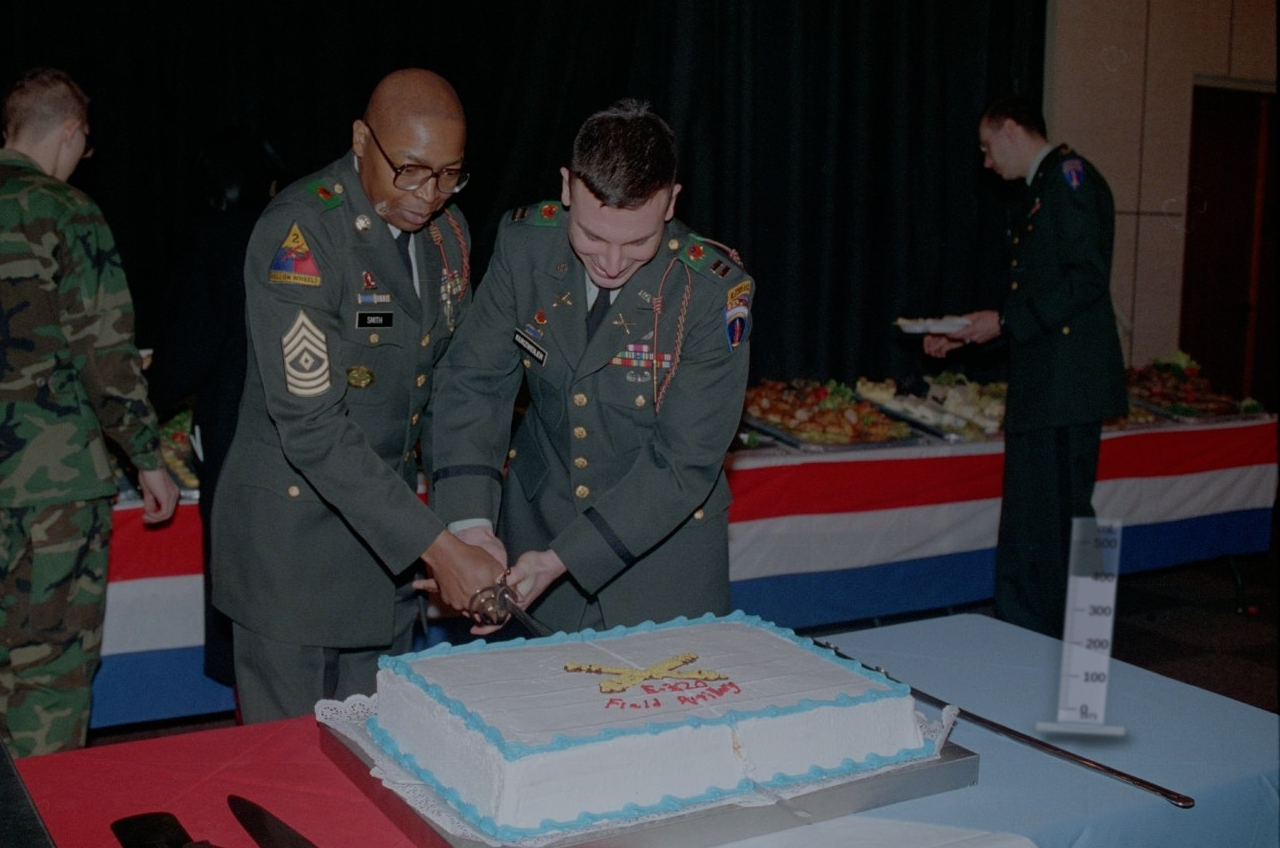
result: **400** mL
